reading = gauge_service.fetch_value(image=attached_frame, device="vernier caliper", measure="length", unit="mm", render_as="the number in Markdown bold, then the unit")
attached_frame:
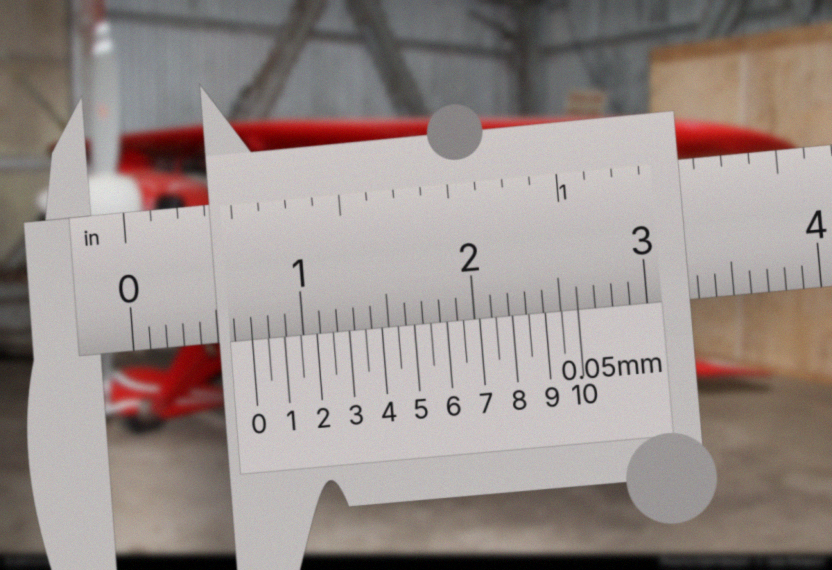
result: **7.0** mm
